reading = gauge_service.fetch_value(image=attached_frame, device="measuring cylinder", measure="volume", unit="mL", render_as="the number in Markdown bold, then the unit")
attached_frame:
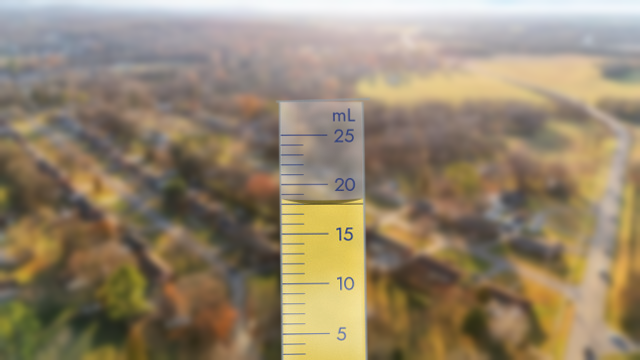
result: **18** mL
